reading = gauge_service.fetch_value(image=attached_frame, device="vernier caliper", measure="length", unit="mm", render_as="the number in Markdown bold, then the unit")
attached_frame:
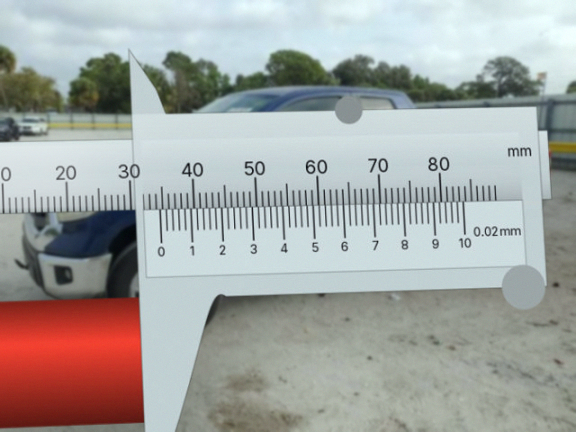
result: **34.6** mm
